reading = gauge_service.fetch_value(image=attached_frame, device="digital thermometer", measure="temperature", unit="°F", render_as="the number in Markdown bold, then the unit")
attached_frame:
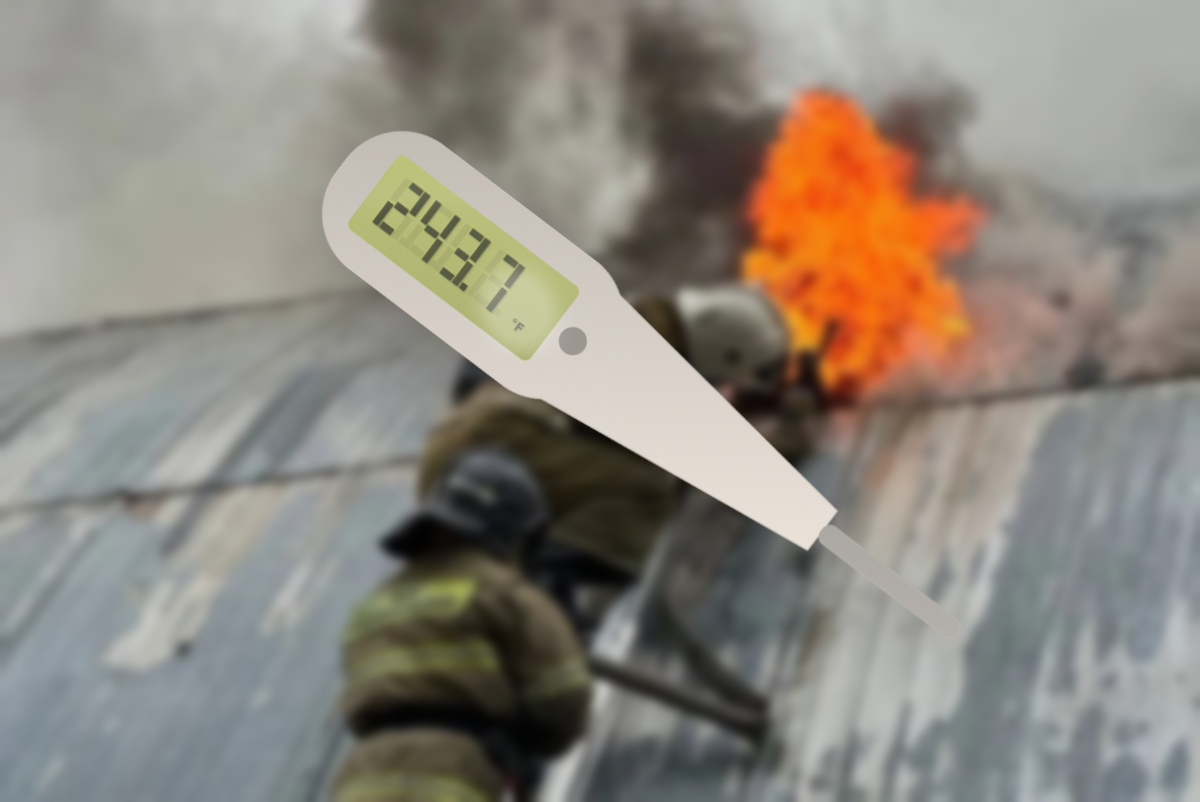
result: **243.7** °F
